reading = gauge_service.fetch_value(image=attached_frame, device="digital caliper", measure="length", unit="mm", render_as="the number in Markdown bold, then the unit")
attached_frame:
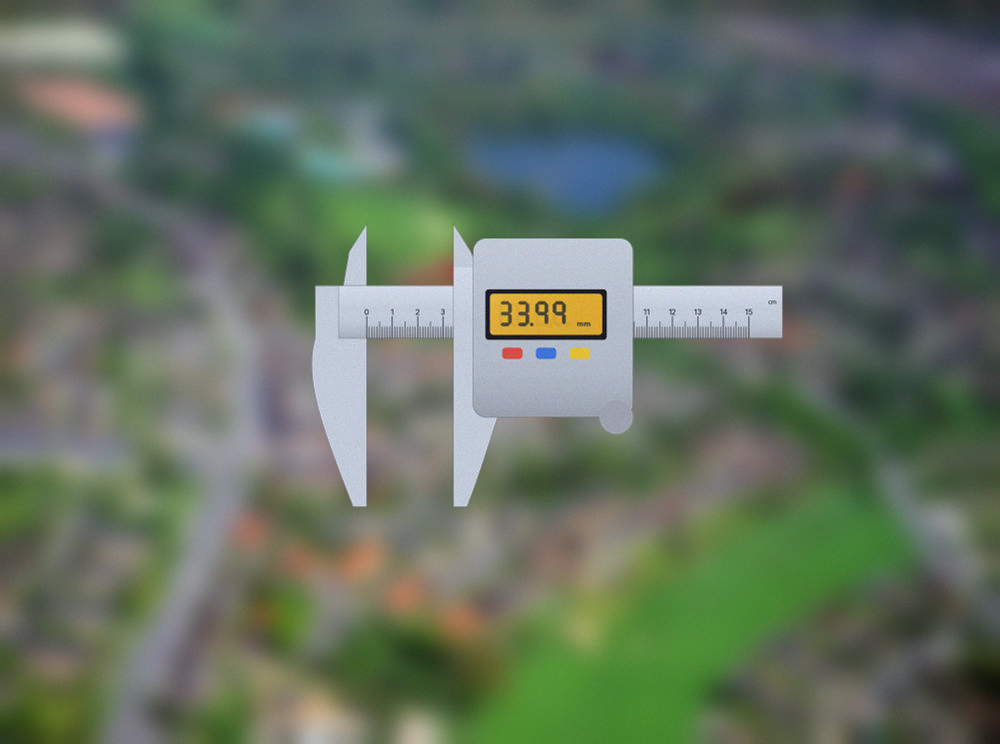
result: **33.99** mm
